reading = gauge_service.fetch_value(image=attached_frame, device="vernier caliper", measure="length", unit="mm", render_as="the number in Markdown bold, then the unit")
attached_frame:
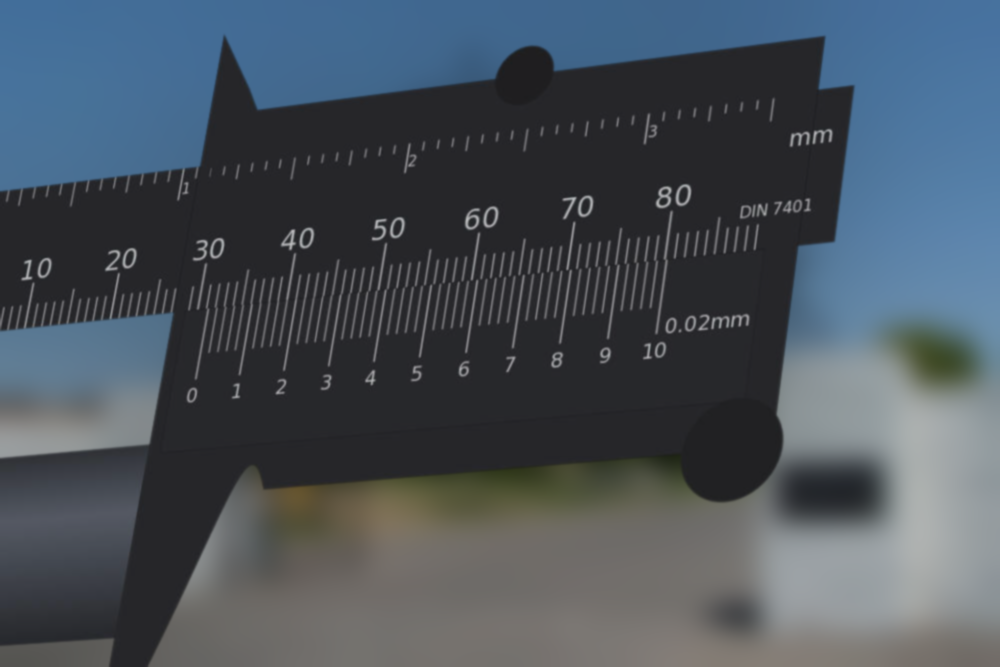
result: **31.2** mm
